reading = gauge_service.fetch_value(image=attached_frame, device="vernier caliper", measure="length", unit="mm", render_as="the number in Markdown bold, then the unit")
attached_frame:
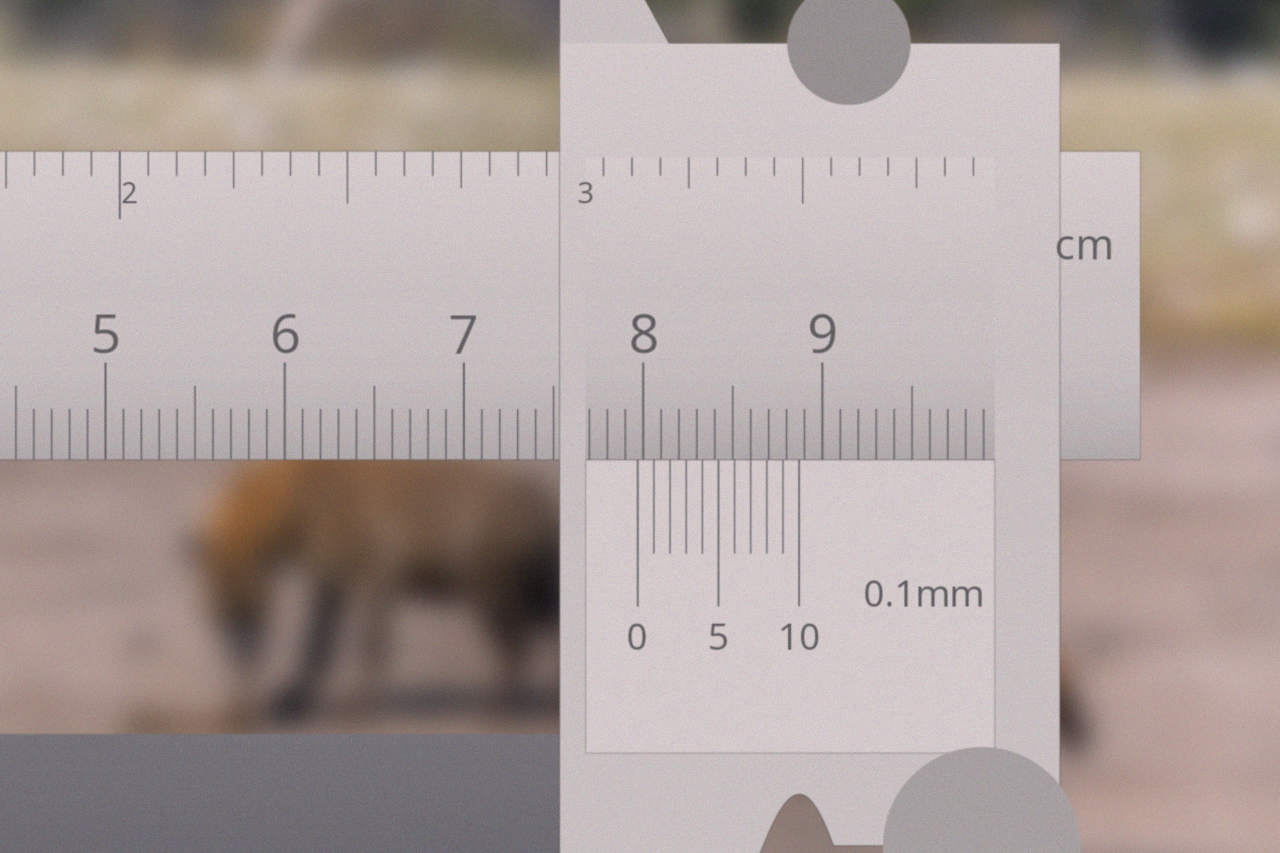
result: **79.7** mm
